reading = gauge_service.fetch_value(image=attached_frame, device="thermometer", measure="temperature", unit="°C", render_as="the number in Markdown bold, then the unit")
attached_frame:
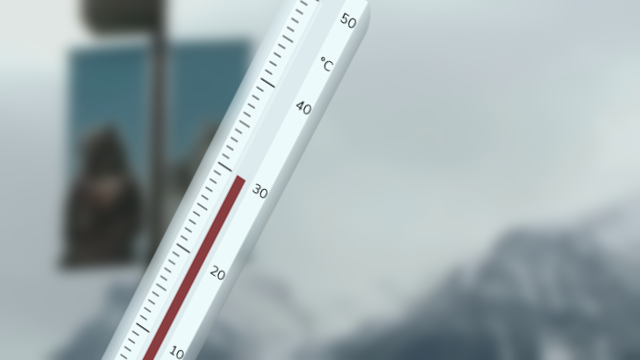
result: **30** °C
